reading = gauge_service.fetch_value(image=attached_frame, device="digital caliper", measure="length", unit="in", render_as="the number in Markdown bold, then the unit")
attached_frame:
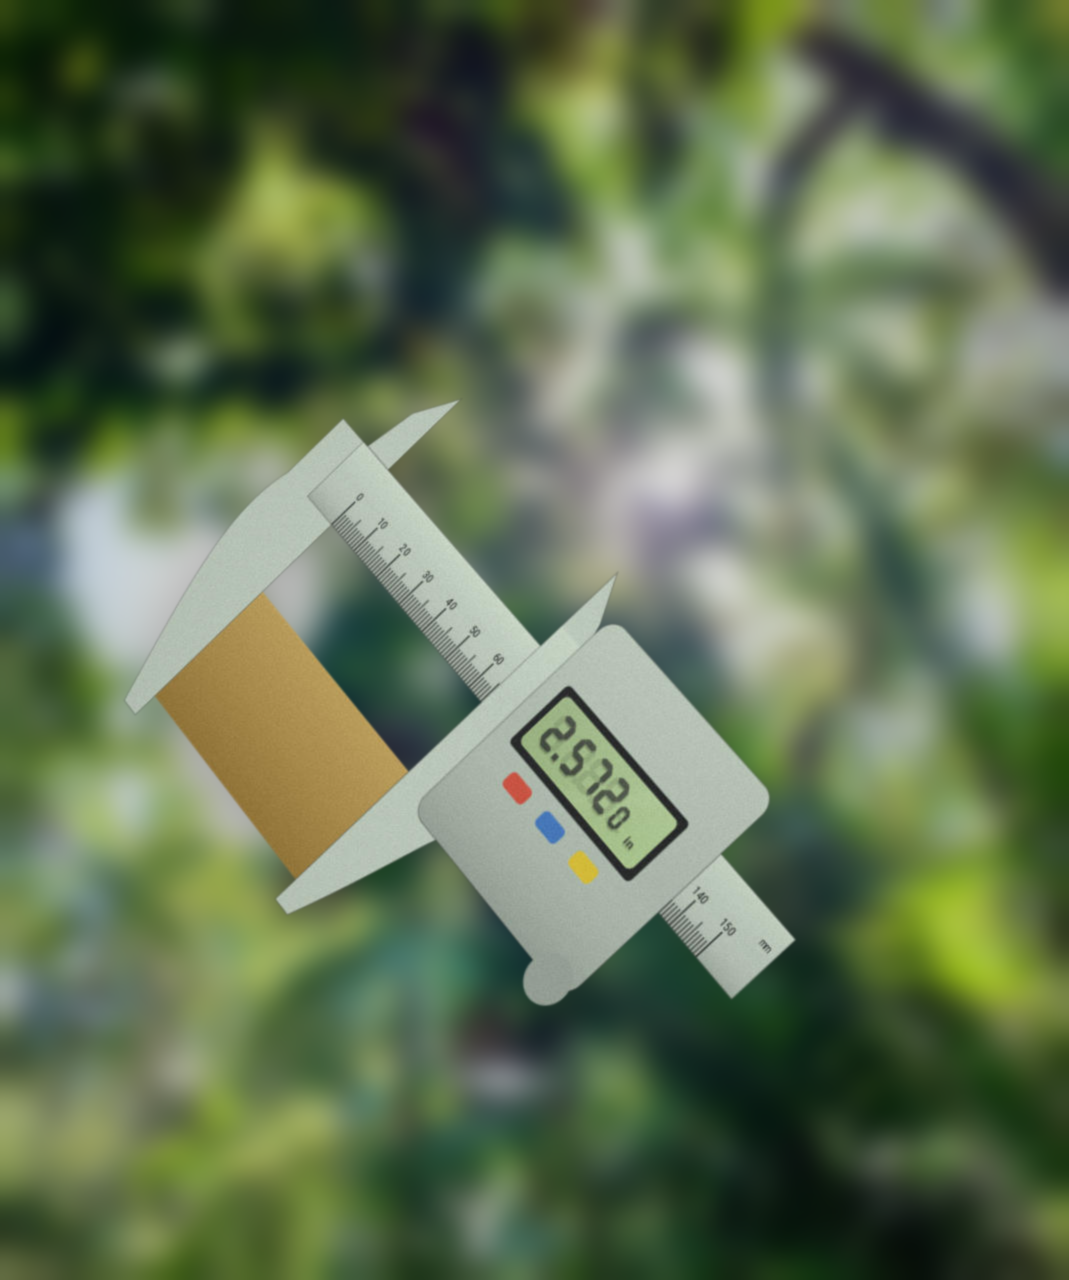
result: **2.5720** in
